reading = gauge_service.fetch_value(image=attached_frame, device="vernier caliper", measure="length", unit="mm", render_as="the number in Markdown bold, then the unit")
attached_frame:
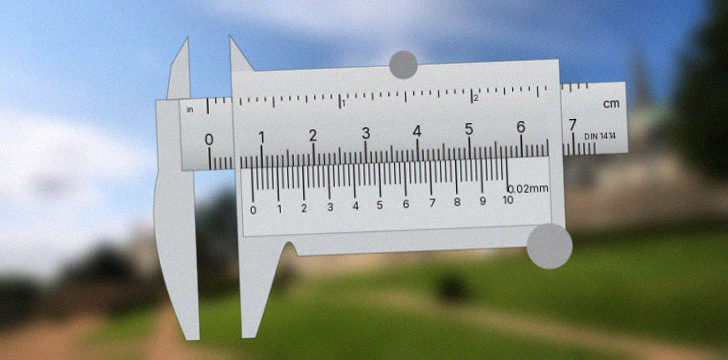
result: **8.0** mm
